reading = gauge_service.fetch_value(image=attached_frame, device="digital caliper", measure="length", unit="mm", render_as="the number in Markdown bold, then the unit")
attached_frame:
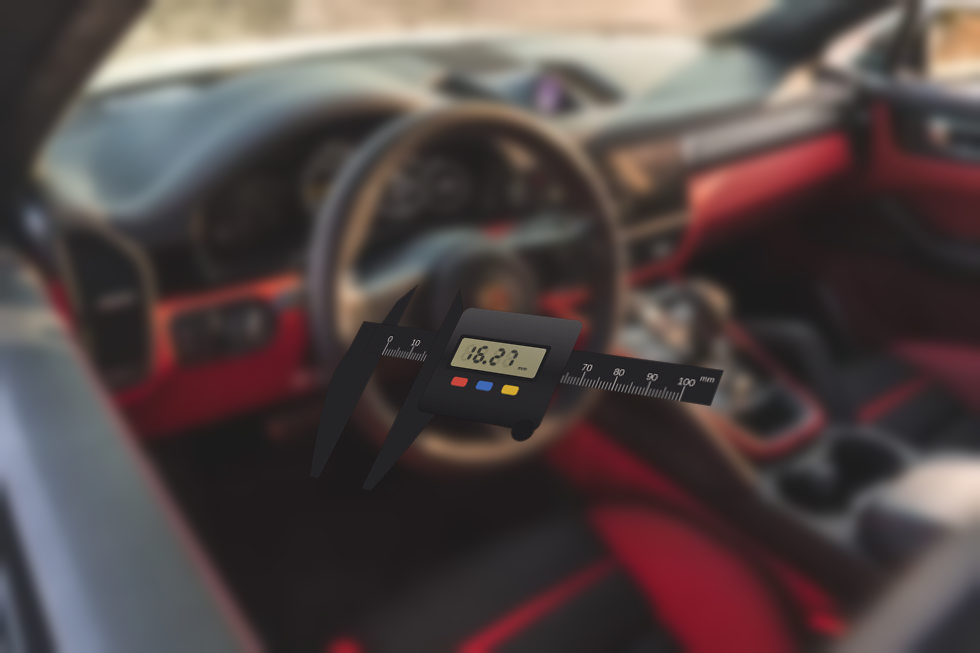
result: **16.27** mm
